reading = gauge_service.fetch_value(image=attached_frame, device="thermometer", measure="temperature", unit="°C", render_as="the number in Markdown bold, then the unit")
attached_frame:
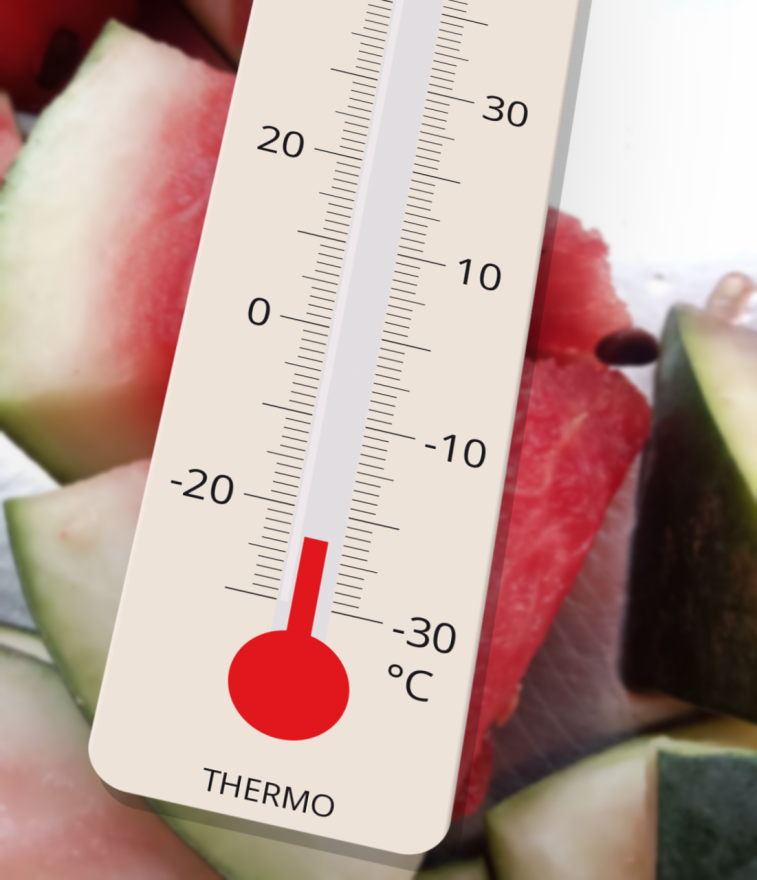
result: **-23** °C
